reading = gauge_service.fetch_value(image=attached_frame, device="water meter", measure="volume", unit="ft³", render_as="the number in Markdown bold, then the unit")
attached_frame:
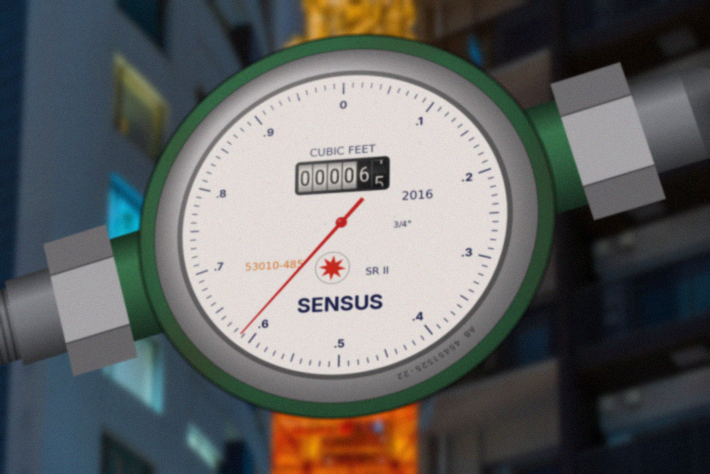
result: **64.61** ft³
